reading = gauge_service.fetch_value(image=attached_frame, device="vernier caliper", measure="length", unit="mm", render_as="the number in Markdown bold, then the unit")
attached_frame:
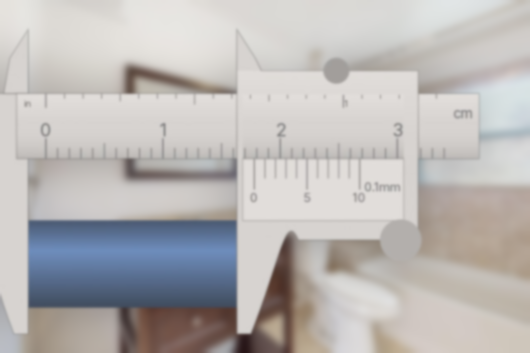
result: **17.8** mm
